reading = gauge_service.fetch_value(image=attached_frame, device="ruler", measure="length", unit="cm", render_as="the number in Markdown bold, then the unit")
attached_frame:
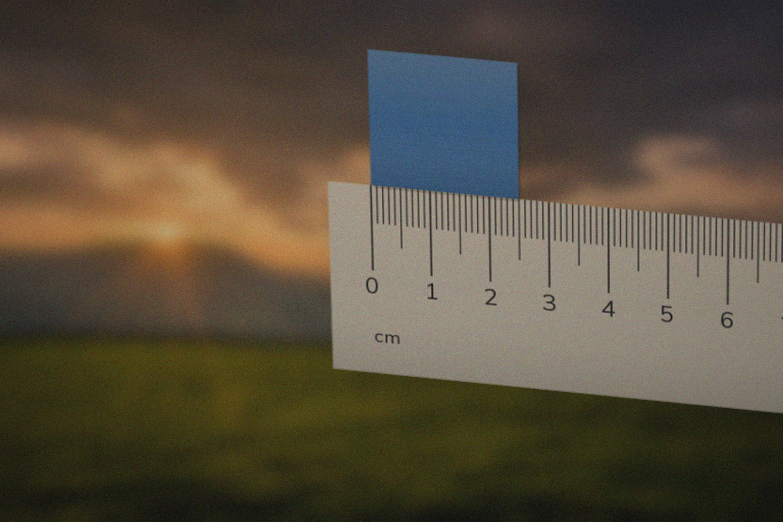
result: **2.5** cm
